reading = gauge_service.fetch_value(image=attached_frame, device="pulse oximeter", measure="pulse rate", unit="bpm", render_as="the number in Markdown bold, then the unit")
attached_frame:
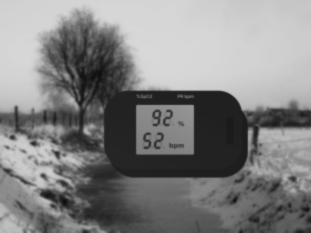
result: **52** bpm
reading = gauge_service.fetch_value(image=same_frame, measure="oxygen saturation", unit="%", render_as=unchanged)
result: **92** %
